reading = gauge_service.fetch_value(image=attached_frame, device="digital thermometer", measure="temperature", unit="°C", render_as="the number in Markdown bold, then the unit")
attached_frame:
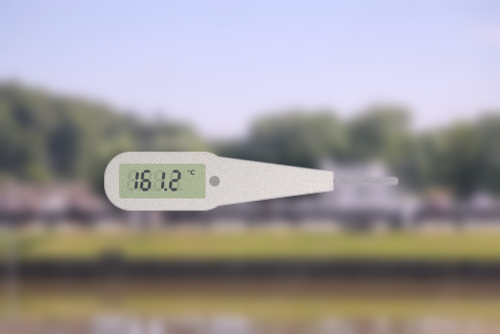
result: **161.2** °C
